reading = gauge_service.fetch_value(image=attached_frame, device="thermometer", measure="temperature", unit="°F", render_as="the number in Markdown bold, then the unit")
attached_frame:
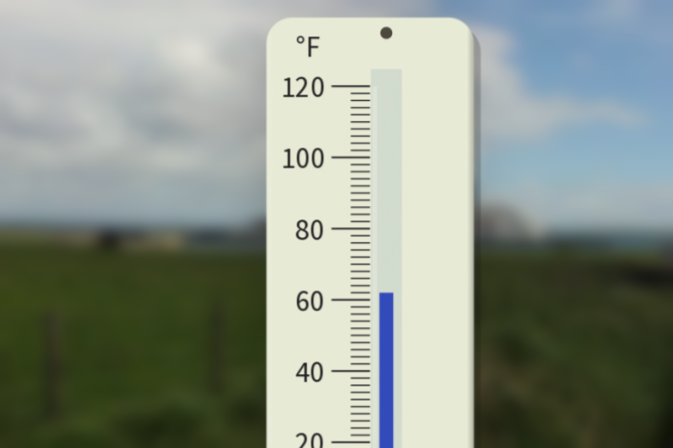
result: **62** °F
